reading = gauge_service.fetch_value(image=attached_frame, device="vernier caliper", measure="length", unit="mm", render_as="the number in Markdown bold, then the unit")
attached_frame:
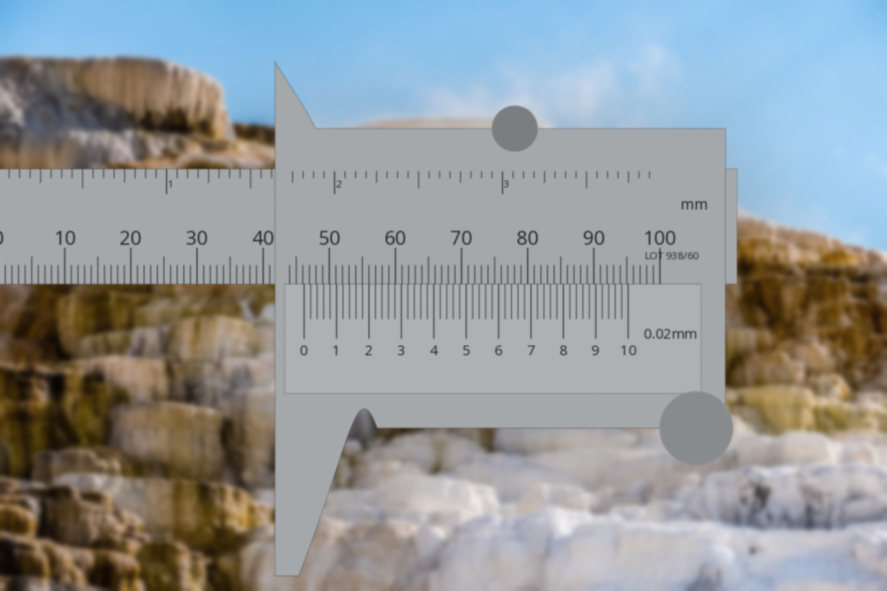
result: **46.2** mm
